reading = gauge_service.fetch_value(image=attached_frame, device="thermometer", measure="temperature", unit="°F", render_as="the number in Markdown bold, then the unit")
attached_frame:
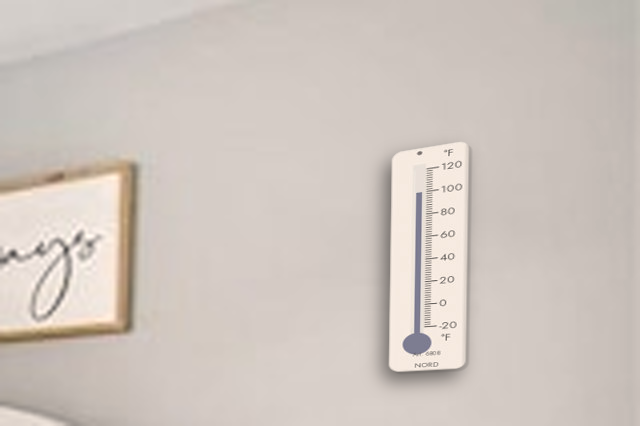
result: **100** °F
